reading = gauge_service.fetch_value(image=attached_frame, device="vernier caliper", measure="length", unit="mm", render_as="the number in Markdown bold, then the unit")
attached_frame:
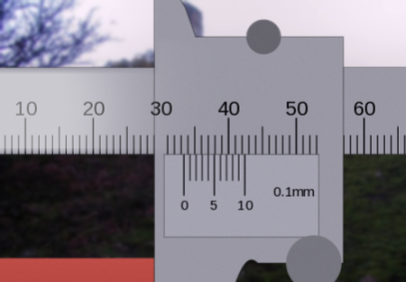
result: **33.4** mm
